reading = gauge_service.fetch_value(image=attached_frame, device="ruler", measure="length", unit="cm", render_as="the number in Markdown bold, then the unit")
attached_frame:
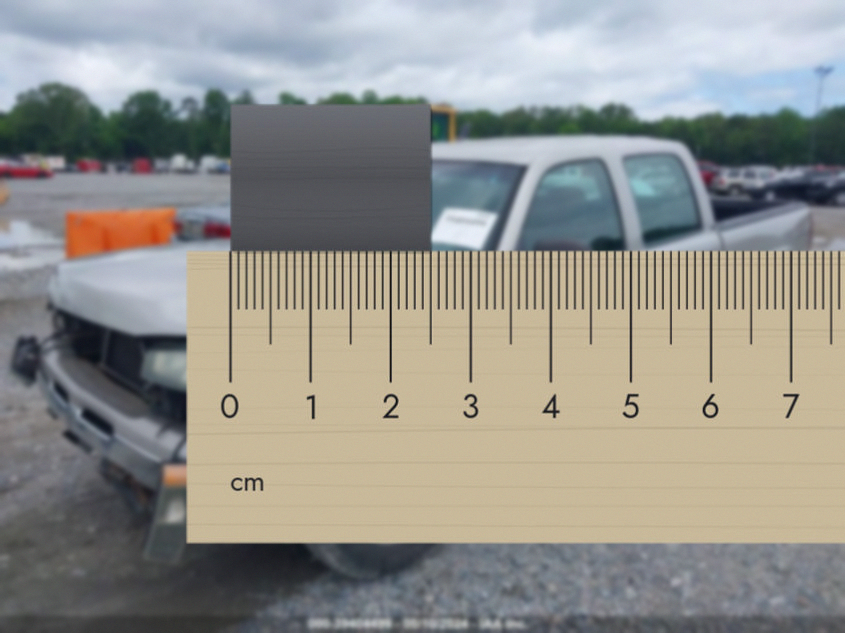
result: **2.5** cm
